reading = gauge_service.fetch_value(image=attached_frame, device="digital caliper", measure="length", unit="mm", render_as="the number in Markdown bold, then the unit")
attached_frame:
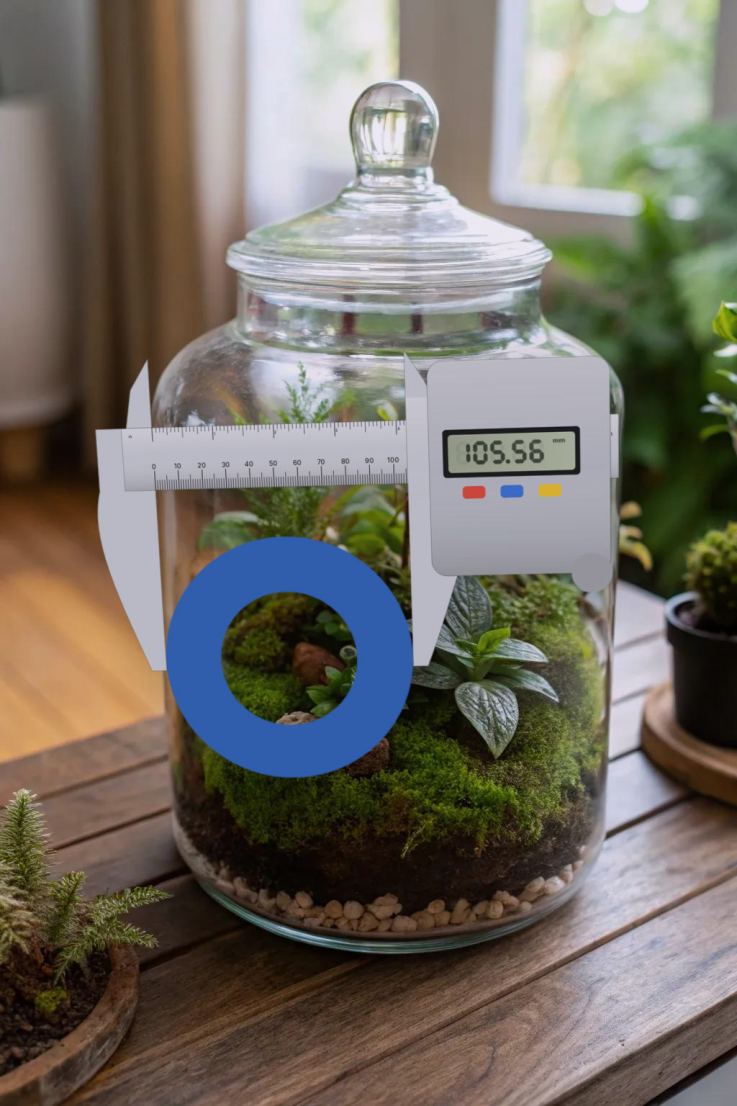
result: **105.56** mm
